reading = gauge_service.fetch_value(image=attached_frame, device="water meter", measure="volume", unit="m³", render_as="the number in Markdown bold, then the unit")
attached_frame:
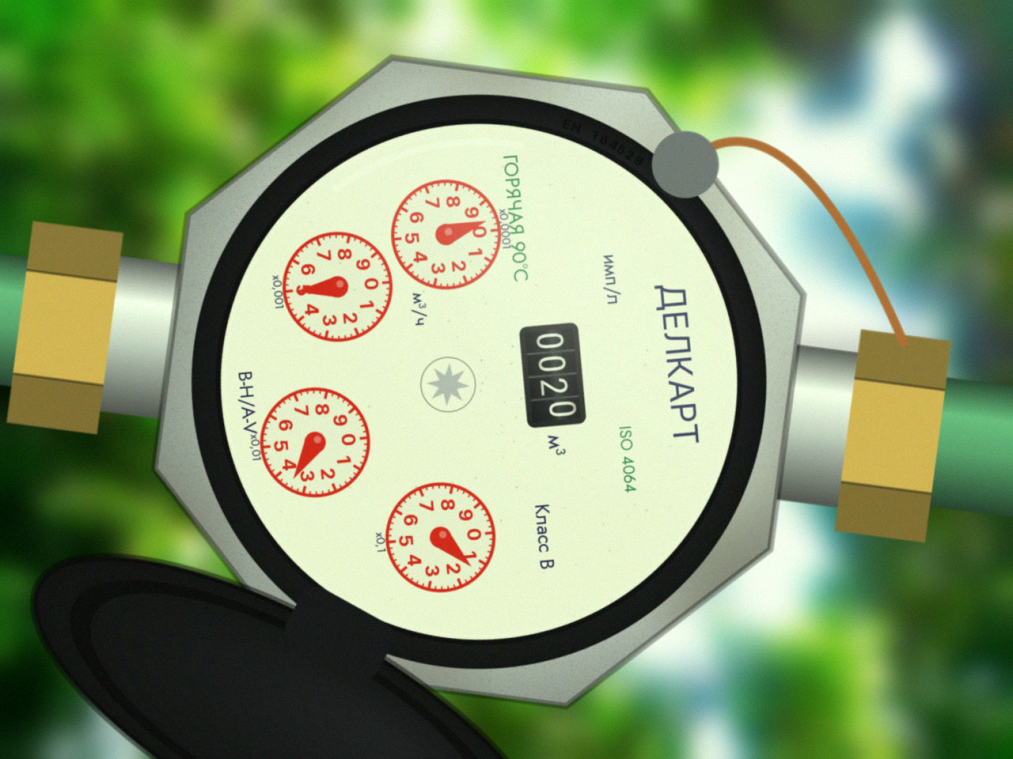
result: **20.1349** m³
